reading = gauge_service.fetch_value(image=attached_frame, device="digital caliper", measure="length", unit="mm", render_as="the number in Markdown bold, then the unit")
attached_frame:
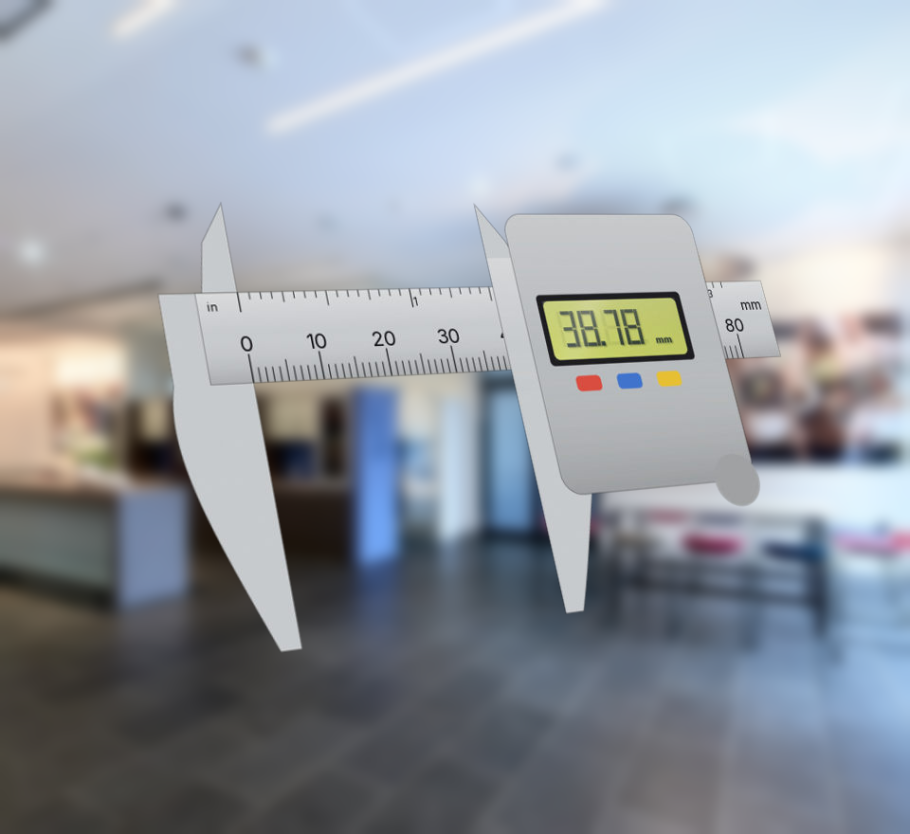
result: **38.78** mm
